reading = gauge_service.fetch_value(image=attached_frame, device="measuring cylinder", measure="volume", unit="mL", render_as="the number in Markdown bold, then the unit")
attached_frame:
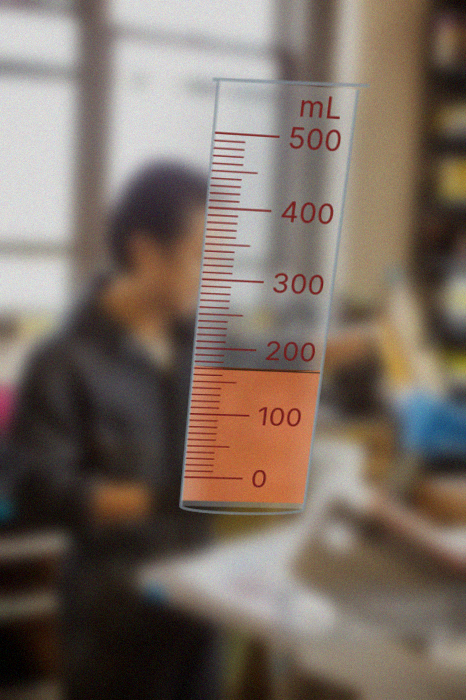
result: **170** mL
